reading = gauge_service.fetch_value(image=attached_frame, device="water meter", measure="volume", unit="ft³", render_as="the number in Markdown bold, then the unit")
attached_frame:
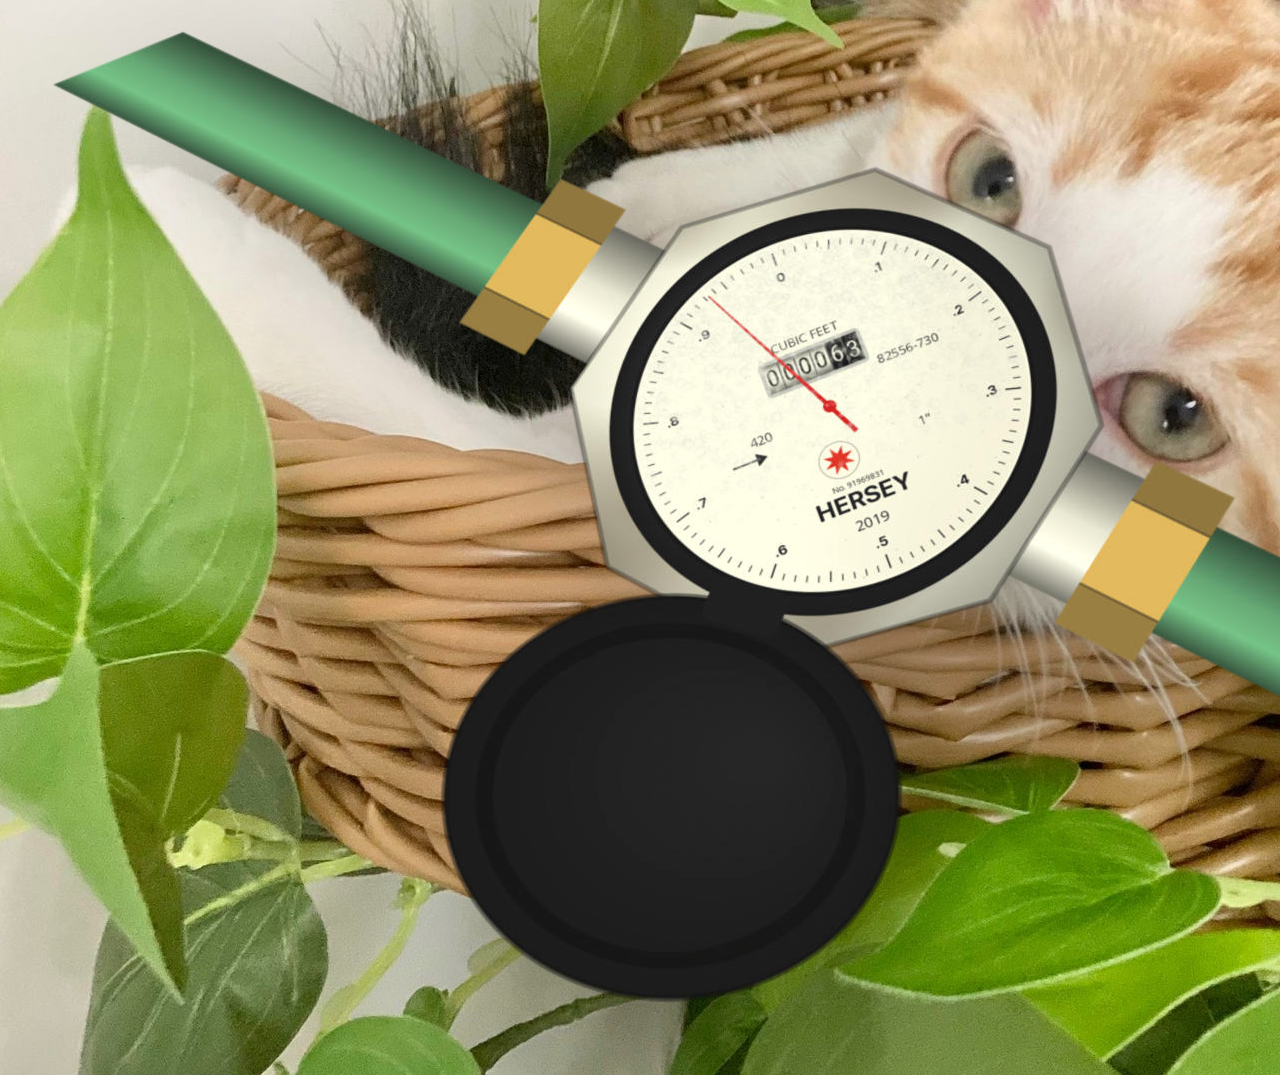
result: **62.93** ft³
